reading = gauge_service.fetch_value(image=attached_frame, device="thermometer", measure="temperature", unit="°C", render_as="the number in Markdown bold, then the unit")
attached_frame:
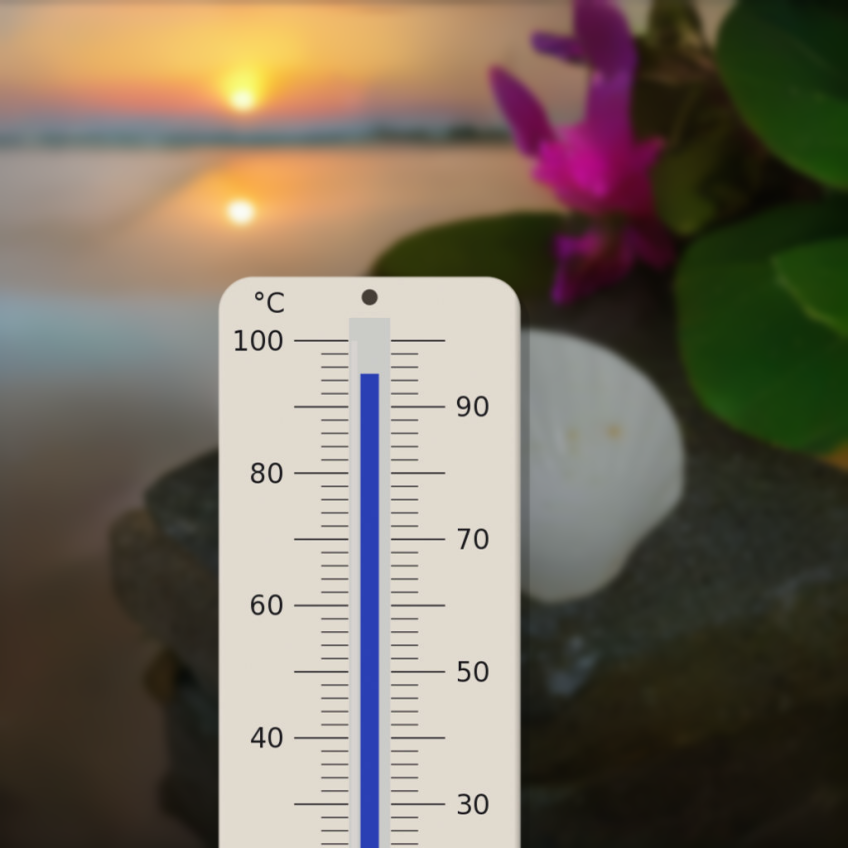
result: **95** °C
